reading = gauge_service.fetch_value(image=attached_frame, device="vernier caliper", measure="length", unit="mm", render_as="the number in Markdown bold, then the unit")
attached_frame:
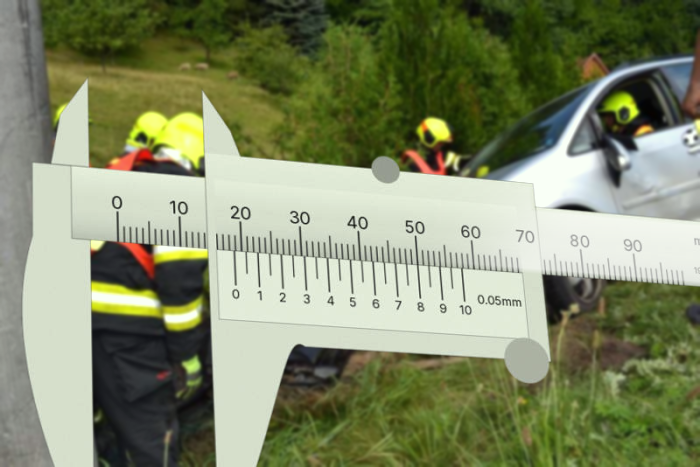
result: **18.8** mm
